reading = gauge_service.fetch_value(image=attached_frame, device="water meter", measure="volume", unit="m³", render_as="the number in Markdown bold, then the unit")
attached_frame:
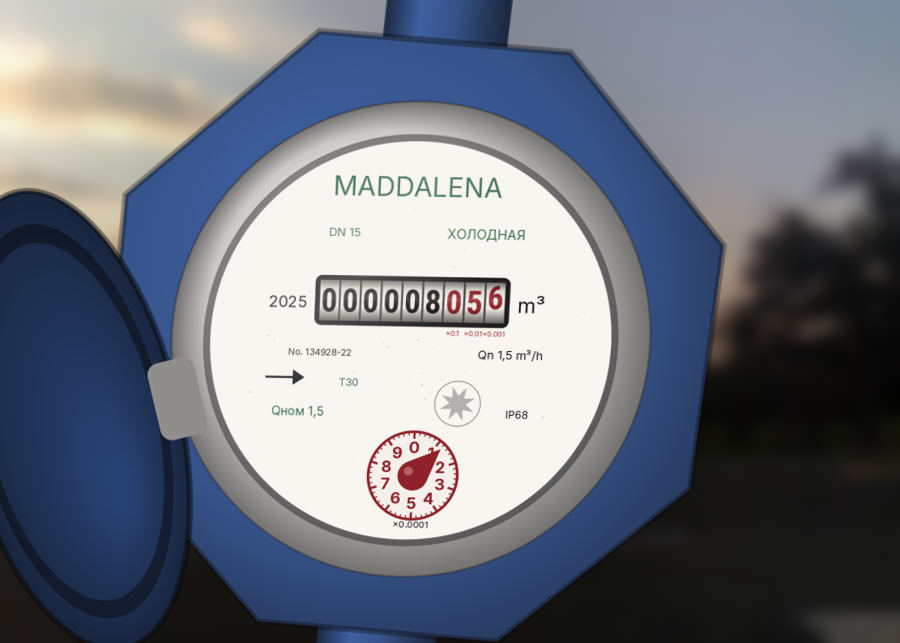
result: **8.0561** m³
